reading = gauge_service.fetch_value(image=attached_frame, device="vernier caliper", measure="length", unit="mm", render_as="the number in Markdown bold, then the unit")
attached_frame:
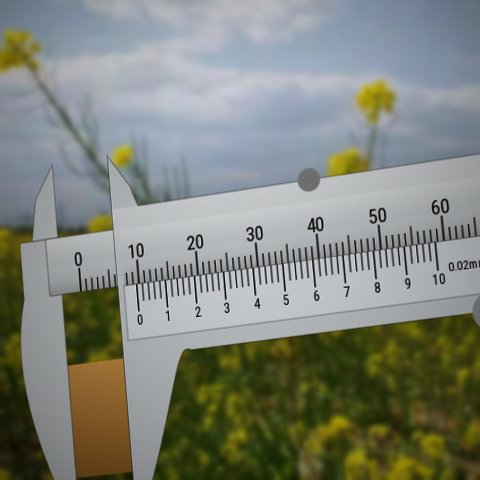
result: **9.6** mm
